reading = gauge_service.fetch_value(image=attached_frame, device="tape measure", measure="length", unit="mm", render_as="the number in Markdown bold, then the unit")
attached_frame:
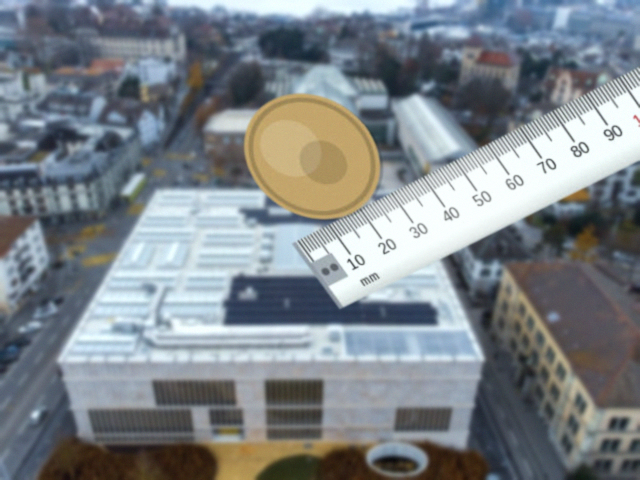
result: **35** mm
